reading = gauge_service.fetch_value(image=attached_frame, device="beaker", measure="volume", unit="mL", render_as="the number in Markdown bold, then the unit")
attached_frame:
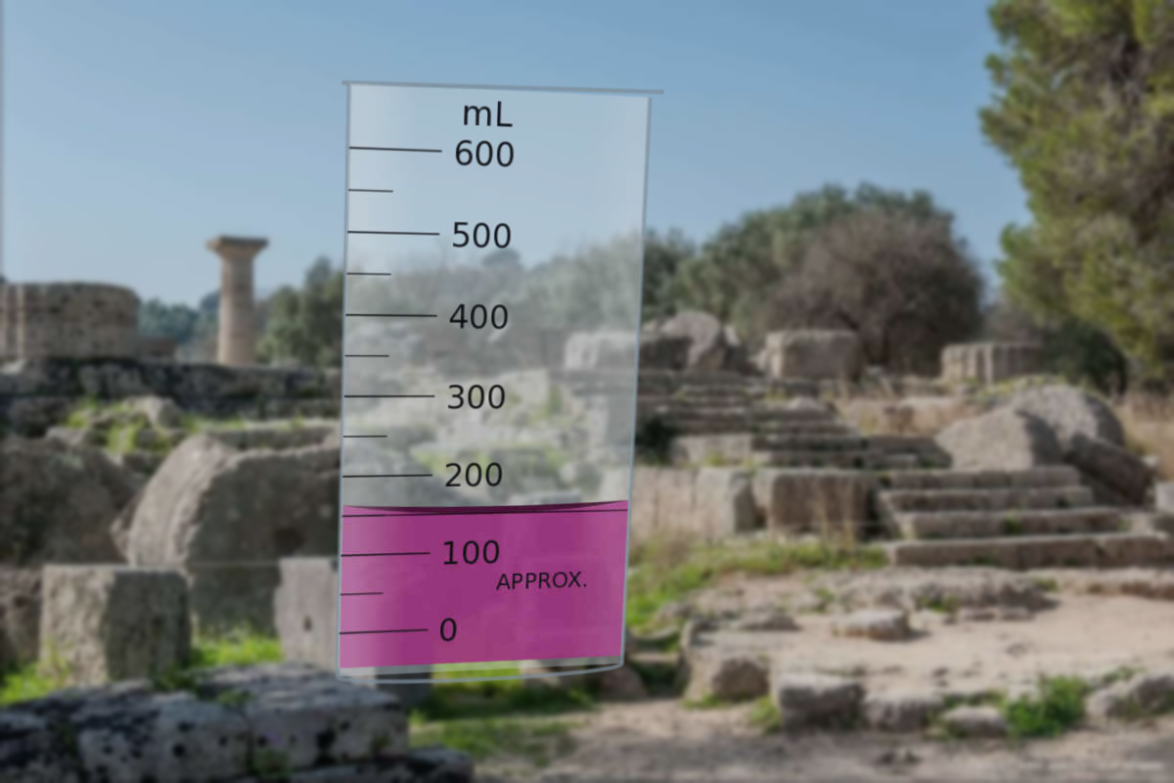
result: **150** mL
